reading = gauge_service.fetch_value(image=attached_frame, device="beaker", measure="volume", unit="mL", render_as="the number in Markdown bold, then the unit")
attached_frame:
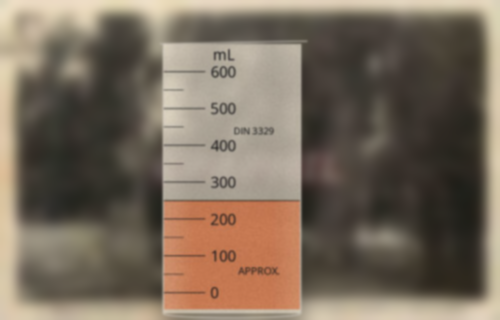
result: **250** mL
